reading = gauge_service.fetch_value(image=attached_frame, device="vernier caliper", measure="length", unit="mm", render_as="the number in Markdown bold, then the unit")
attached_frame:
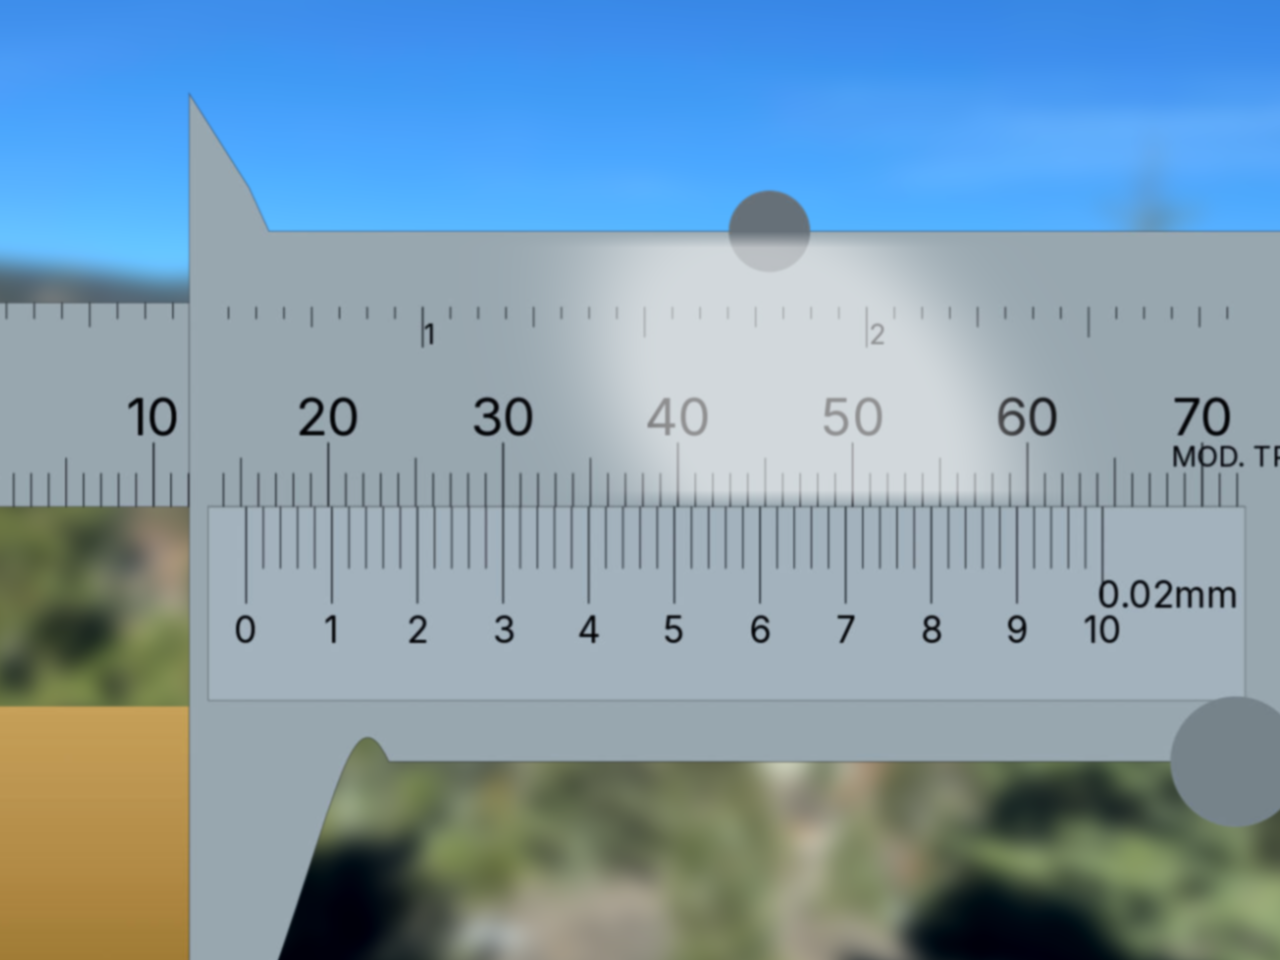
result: **15.3** mm
